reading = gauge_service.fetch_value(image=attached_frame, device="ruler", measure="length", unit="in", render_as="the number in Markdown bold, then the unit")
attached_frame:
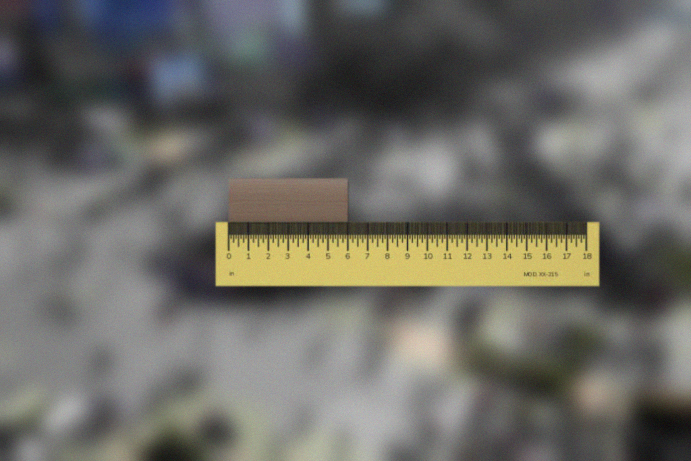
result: **6** in
